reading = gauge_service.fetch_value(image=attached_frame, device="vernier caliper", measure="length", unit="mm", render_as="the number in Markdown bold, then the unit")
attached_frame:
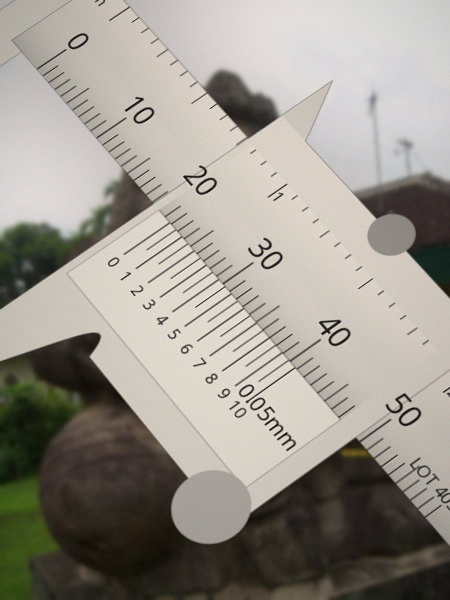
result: **21.8** mm
